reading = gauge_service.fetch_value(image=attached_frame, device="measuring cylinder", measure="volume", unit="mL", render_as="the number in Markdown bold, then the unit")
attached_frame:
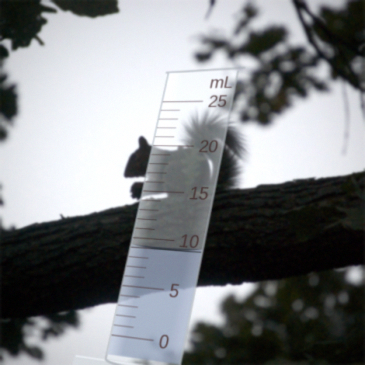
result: **9** mL
